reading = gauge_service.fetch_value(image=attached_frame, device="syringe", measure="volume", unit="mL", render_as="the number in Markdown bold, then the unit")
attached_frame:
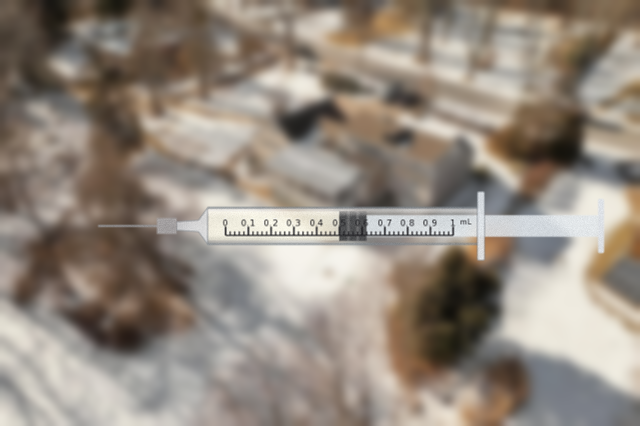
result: **0.5** mL
